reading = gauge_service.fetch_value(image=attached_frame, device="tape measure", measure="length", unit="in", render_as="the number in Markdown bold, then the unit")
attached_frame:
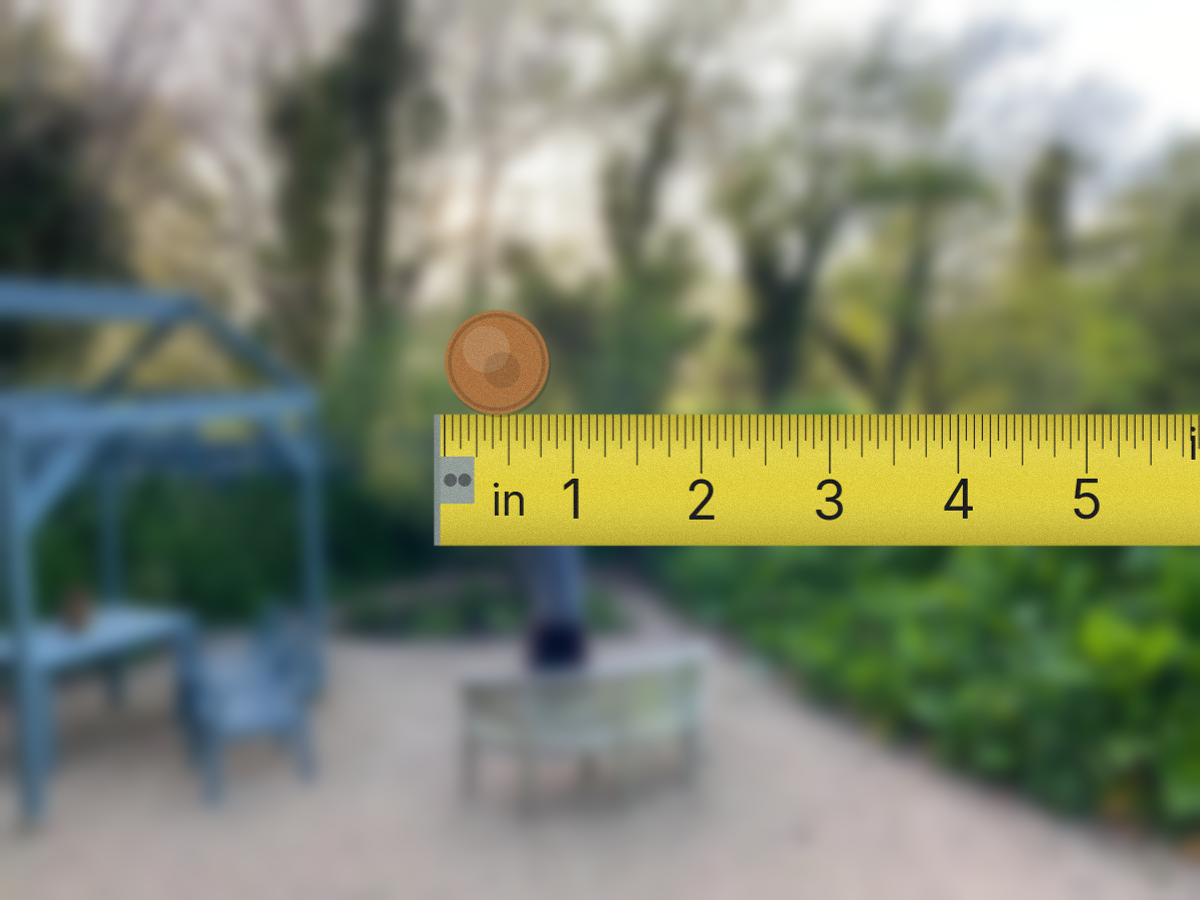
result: **0.8125** in
